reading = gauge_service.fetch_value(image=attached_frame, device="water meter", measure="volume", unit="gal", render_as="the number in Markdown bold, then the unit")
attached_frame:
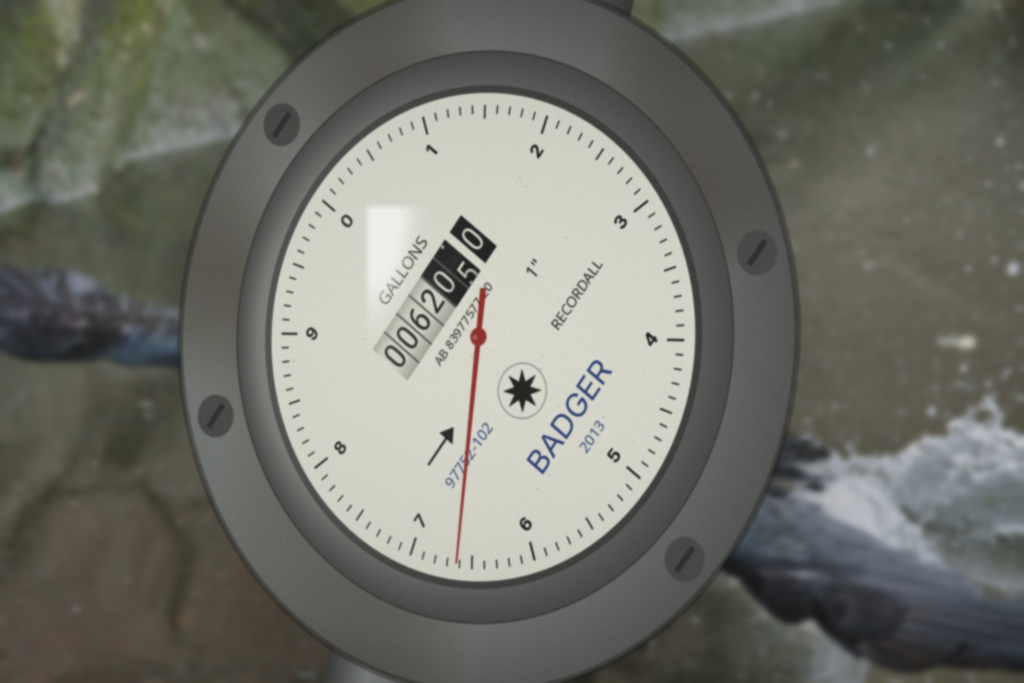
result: **62046.6** gal
